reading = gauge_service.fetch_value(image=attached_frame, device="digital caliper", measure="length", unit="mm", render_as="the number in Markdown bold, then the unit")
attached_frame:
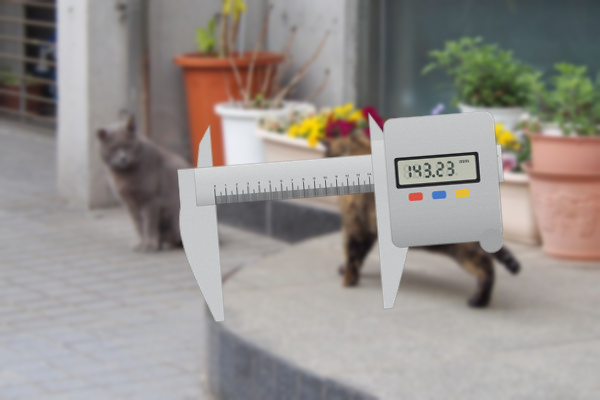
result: **143.23** mm
